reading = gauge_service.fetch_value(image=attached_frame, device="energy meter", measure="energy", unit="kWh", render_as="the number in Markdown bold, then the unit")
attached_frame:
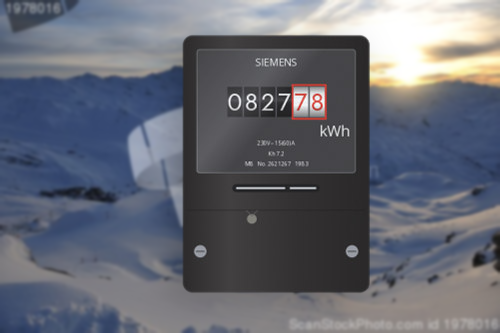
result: **827.78** kWh
